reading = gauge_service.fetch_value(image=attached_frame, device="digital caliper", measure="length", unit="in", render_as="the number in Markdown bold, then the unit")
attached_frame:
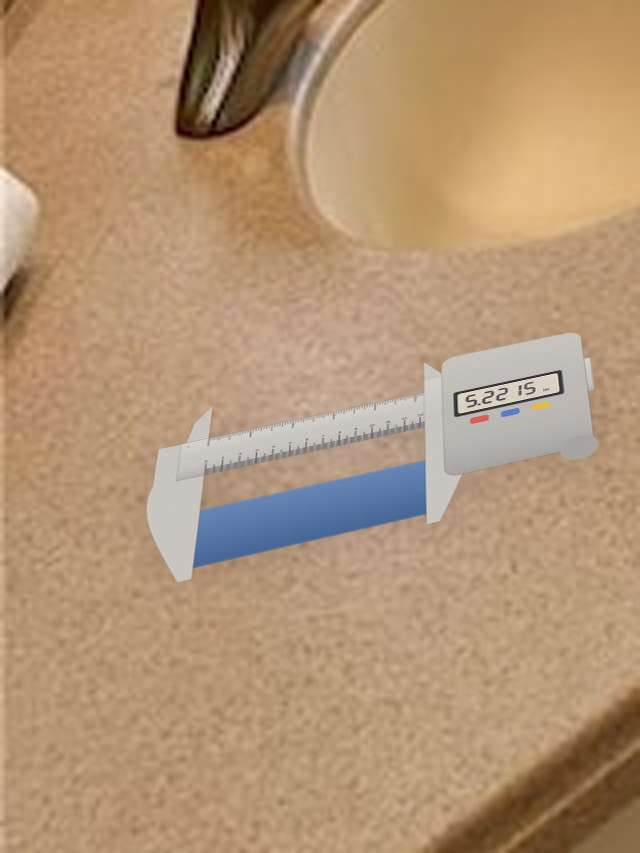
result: **5.2215** in
